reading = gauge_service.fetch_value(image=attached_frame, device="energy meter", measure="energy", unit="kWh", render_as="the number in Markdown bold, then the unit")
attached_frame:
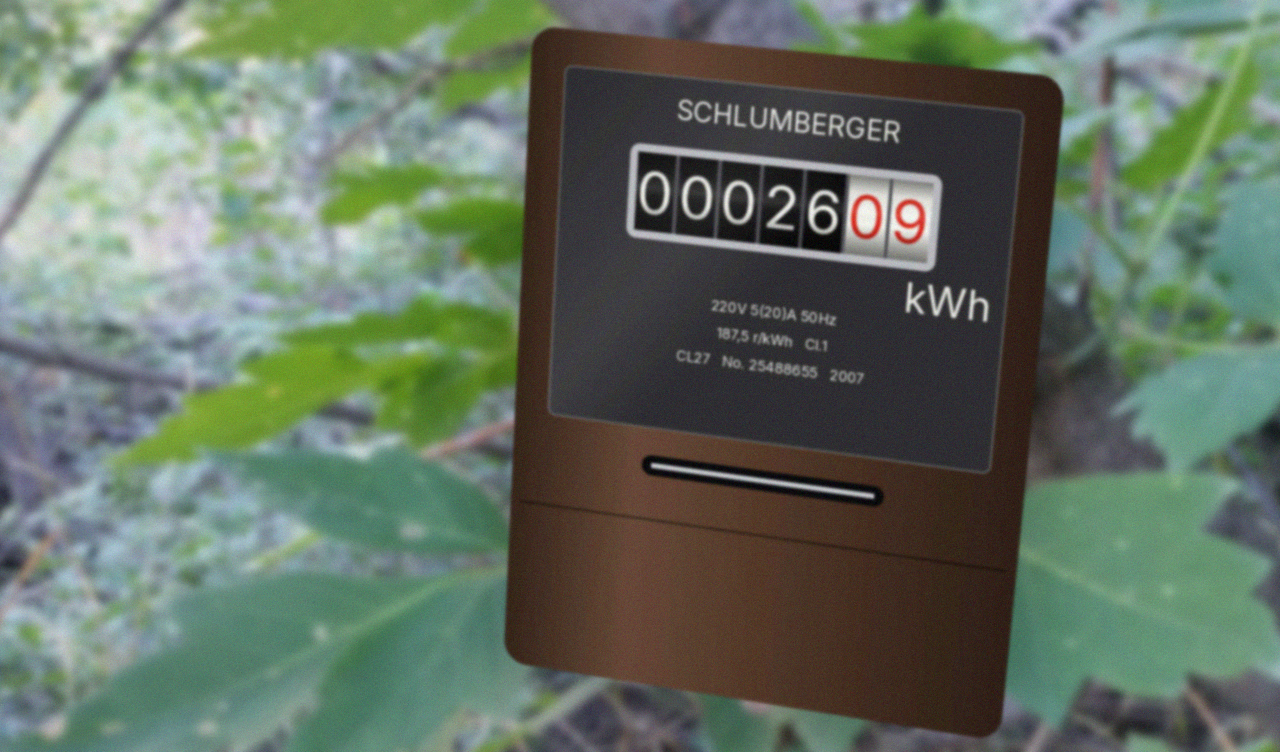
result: **26.09** kWh
